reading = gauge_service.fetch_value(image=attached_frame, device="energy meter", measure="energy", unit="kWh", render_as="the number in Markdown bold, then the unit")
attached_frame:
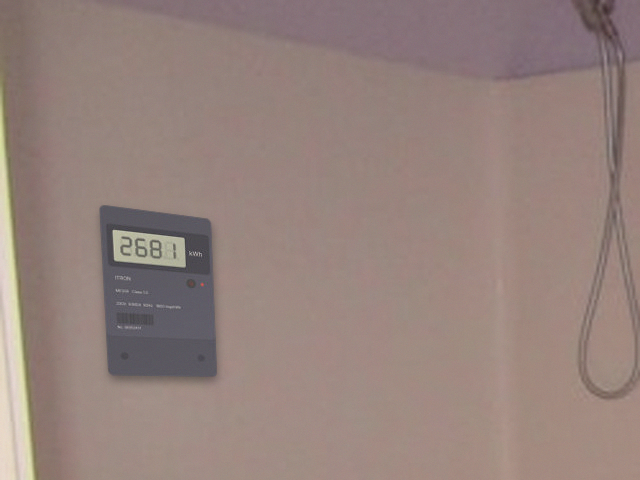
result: **2681** kWh
